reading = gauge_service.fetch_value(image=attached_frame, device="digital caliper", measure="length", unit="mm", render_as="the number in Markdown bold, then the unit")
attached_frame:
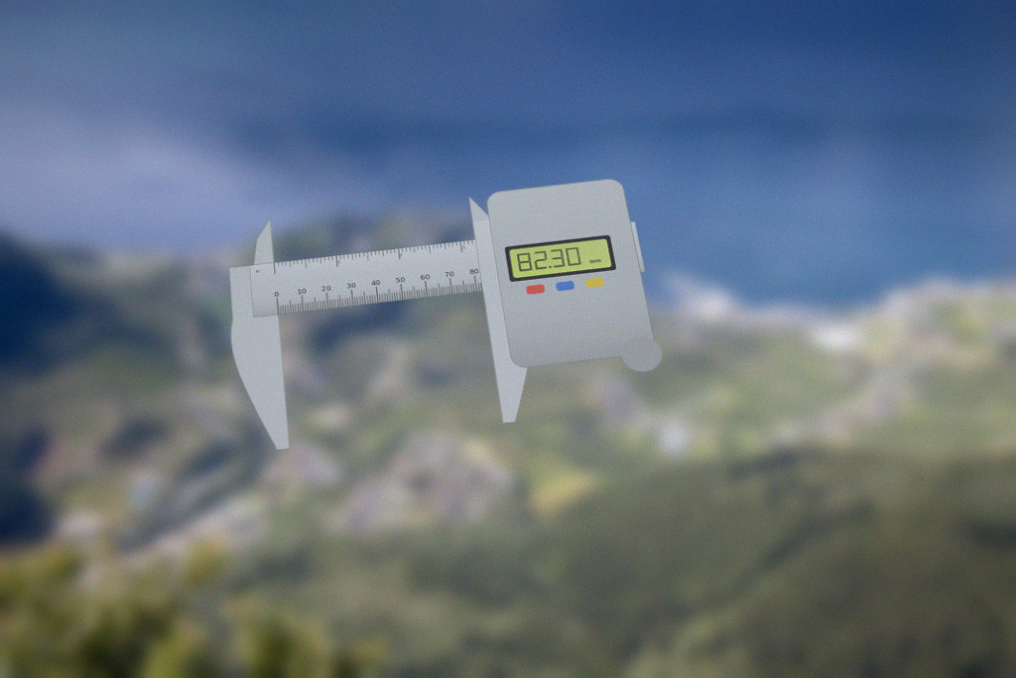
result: **82.30** mm
